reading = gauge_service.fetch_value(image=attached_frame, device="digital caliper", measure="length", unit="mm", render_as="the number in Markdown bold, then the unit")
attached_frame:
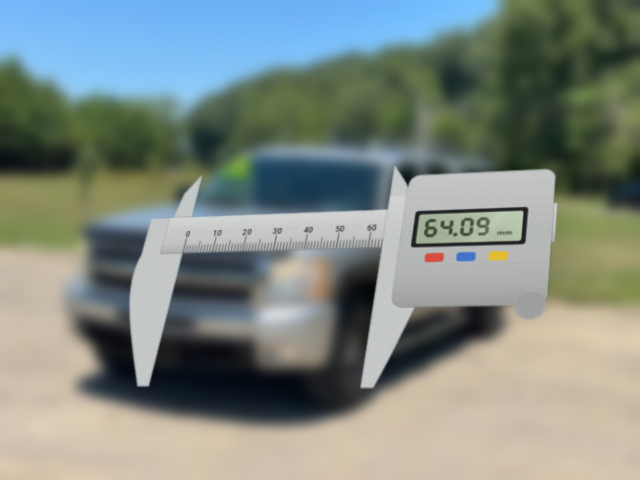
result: **64.09** mm
